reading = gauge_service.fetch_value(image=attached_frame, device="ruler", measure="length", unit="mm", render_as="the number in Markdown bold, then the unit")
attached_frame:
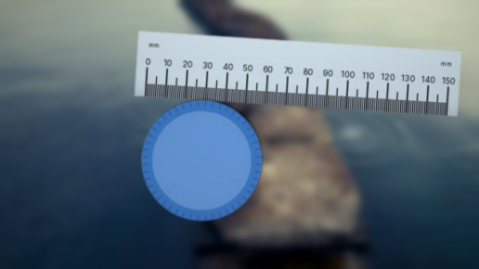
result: **60** mm
